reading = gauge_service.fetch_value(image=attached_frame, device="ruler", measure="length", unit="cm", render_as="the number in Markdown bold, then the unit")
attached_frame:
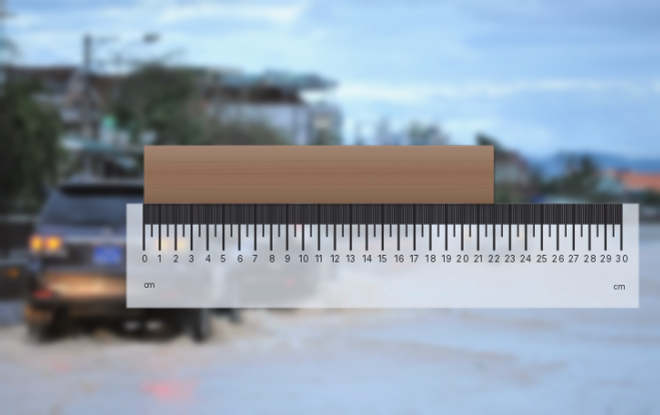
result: **22** cm
